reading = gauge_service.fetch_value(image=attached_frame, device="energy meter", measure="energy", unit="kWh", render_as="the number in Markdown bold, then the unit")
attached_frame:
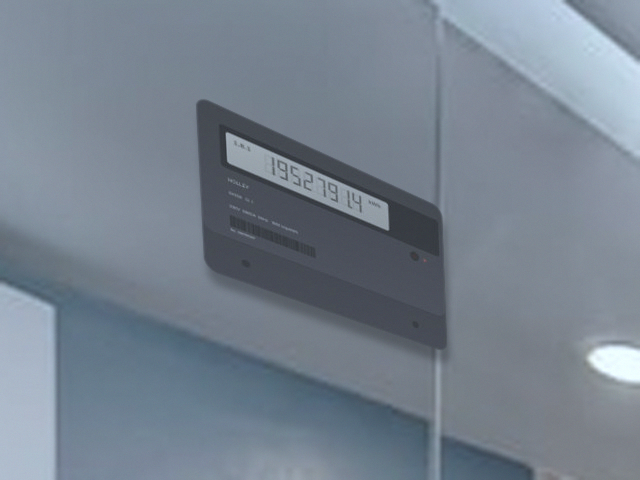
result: **1952791.4** kWh
